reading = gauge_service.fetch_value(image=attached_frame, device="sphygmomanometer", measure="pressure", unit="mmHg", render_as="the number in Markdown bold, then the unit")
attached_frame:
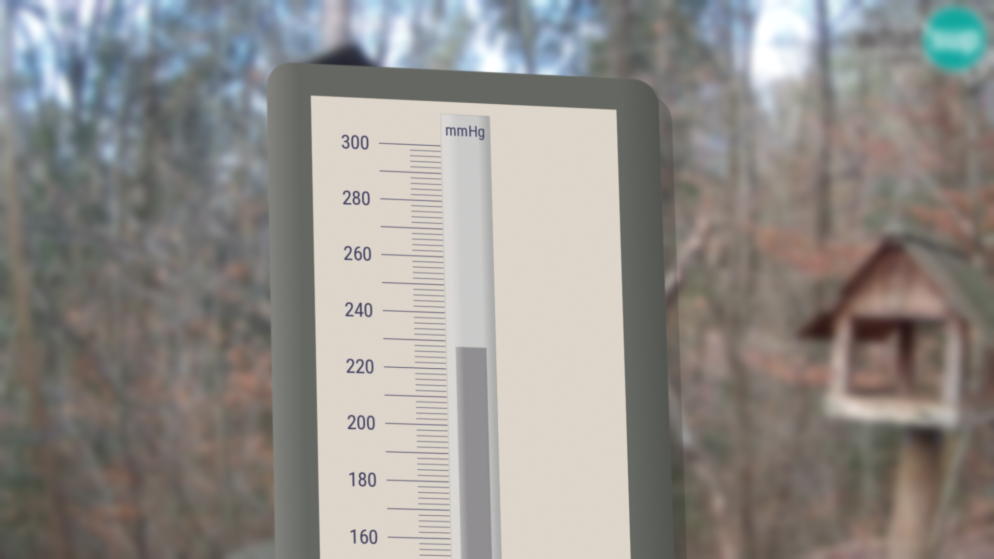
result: **228** mmHg
